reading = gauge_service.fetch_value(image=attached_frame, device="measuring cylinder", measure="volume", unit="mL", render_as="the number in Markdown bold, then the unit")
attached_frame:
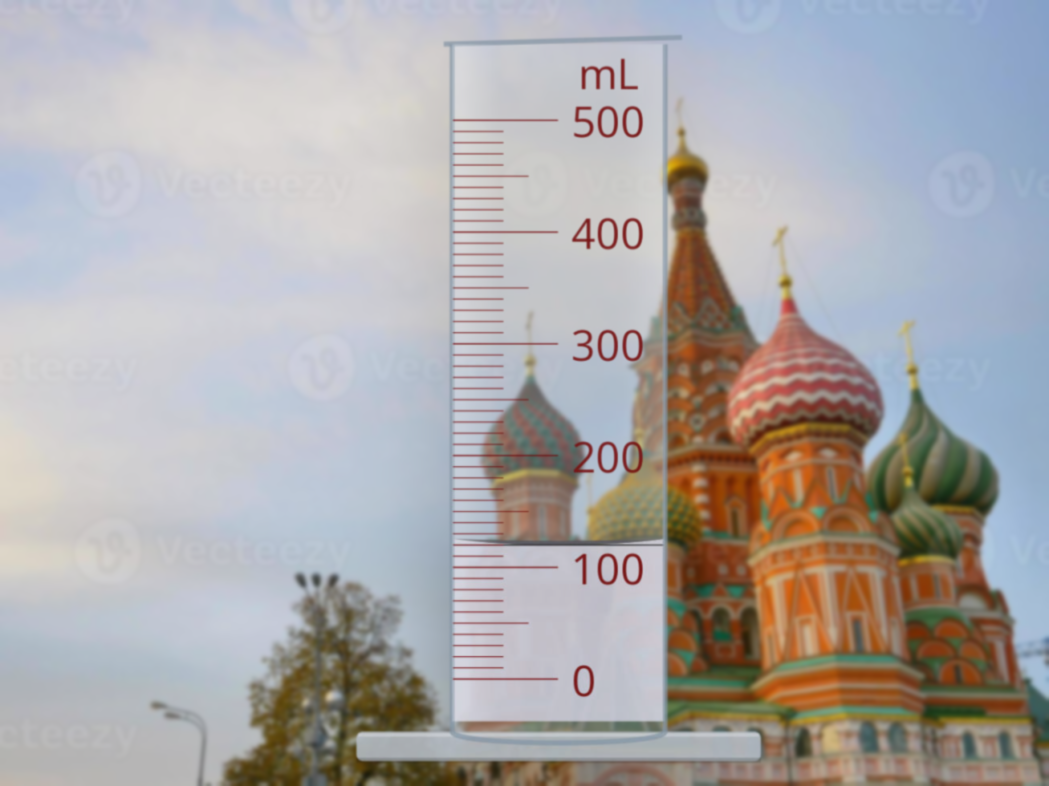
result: **120** mL
